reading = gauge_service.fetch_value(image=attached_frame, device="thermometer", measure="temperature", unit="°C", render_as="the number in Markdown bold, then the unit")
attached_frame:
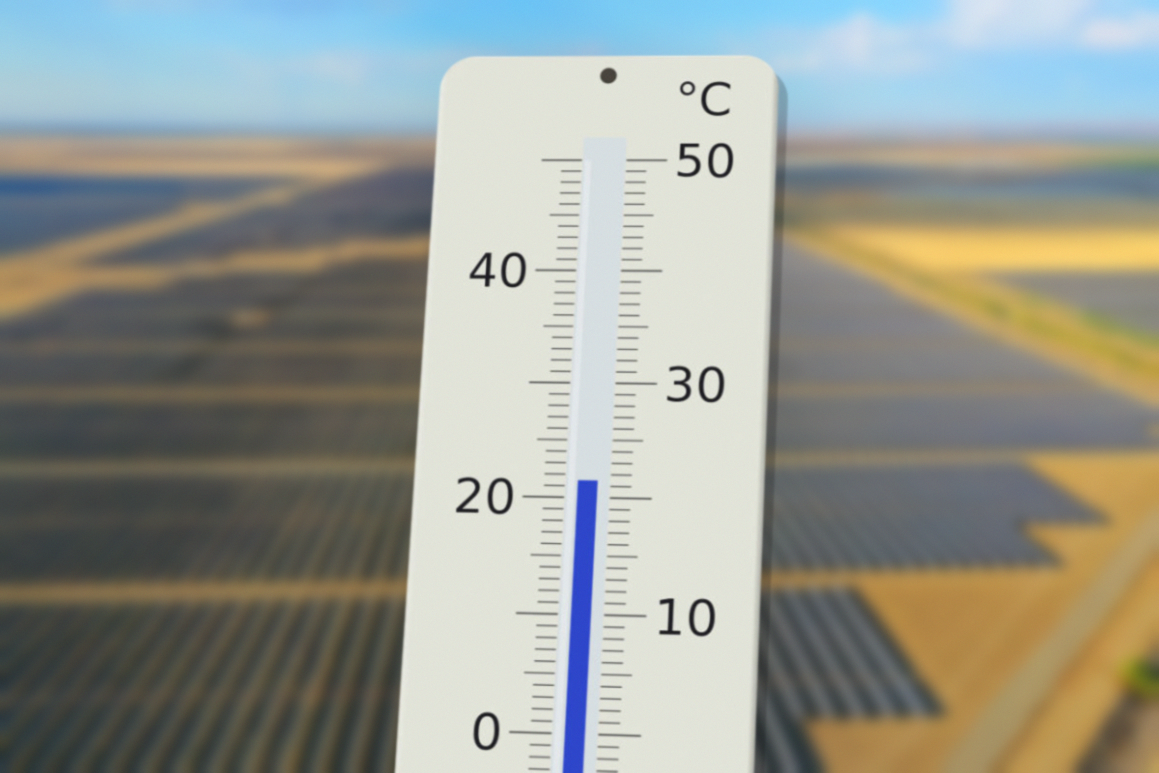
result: **21.5** °C
